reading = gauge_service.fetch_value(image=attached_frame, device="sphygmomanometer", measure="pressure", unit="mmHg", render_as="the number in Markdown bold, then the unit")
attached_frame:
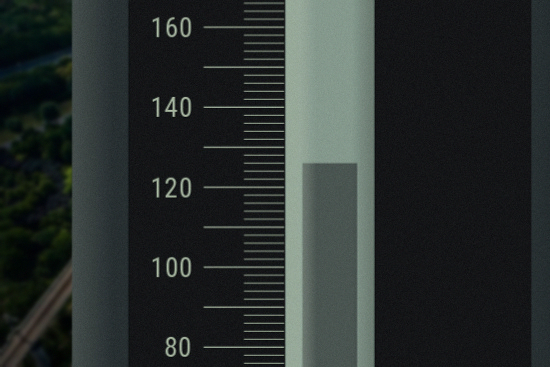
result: **126** mmHg
